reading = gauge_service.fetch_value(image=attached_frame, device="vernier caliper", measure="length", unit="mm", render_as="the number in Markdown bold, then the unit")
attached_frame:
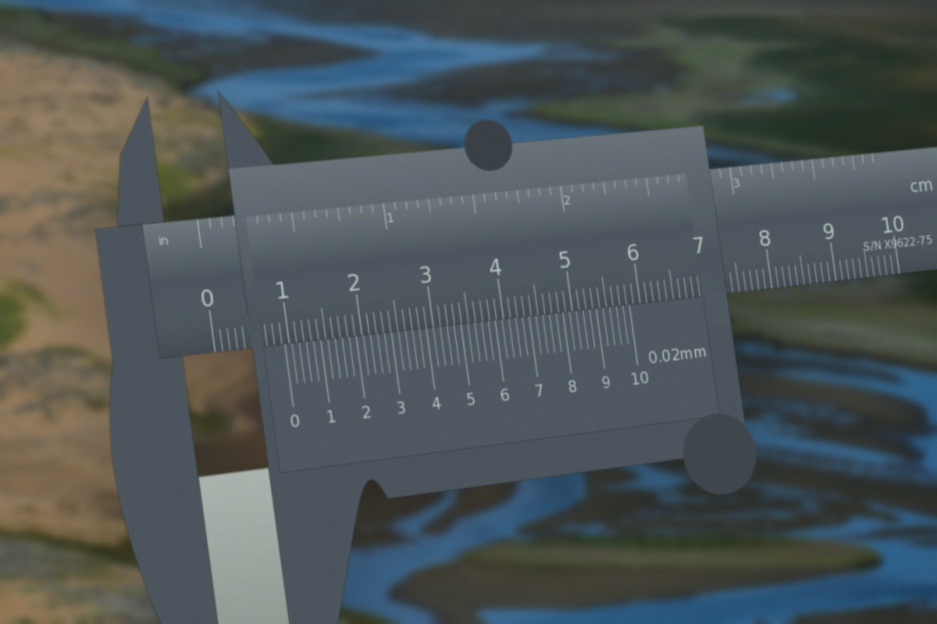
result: **9.4** mm
